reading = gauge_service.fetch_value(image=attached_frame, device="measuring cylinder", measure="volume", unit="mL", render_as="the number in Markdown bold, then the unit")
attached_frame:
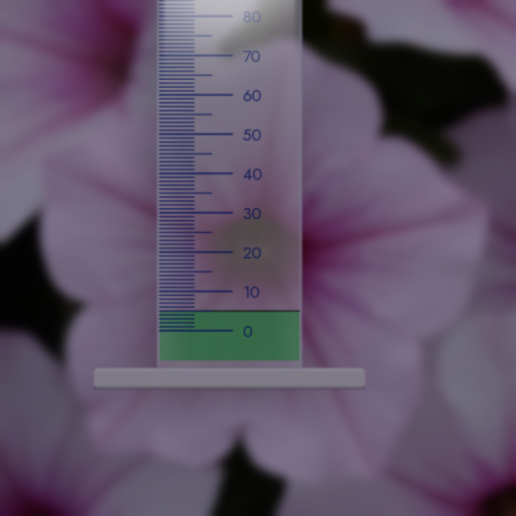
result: **5** mL
